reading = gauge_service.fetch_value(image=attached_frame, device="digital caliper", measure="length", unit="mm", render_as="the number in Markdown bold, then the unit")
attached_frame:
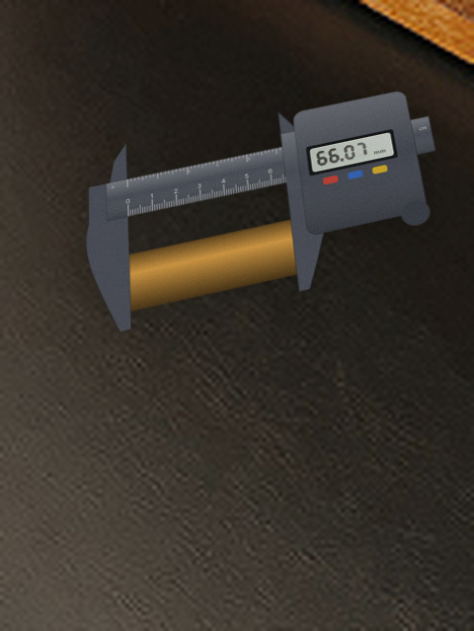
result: **66.07** mm
